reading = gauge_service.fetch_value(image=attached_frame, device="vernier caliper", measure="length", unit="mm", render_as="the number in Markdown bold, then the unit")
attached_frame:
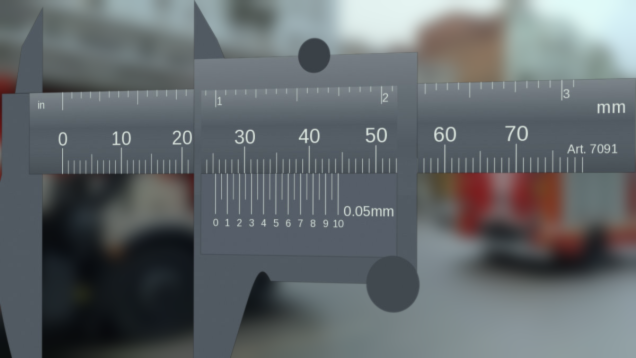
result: **25.4** mm
